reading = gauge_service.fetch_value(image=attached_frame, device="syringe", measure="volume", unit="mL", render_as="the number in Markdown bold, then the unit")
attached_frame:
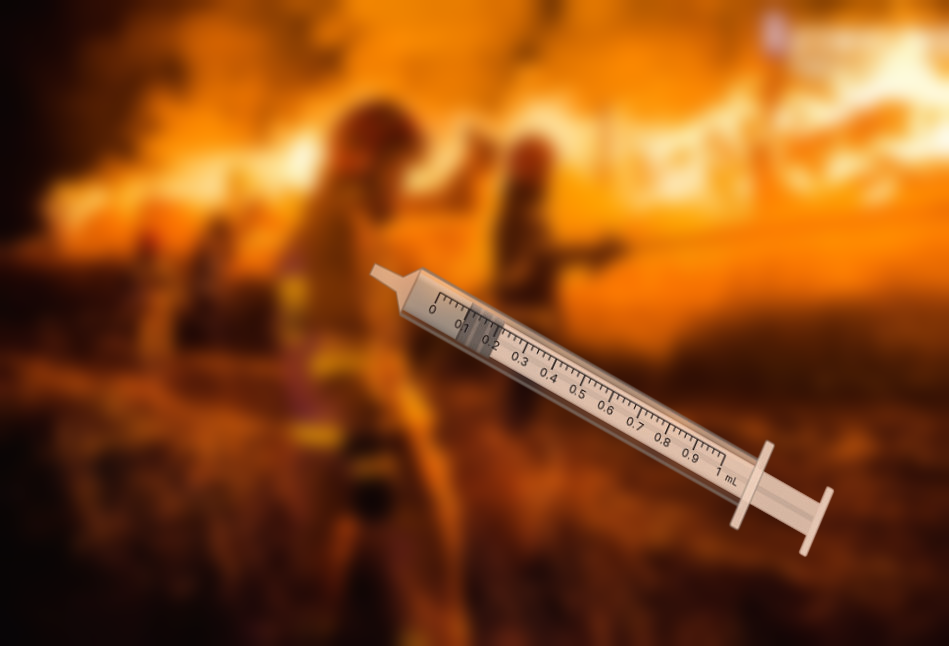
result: **0.1** mL
